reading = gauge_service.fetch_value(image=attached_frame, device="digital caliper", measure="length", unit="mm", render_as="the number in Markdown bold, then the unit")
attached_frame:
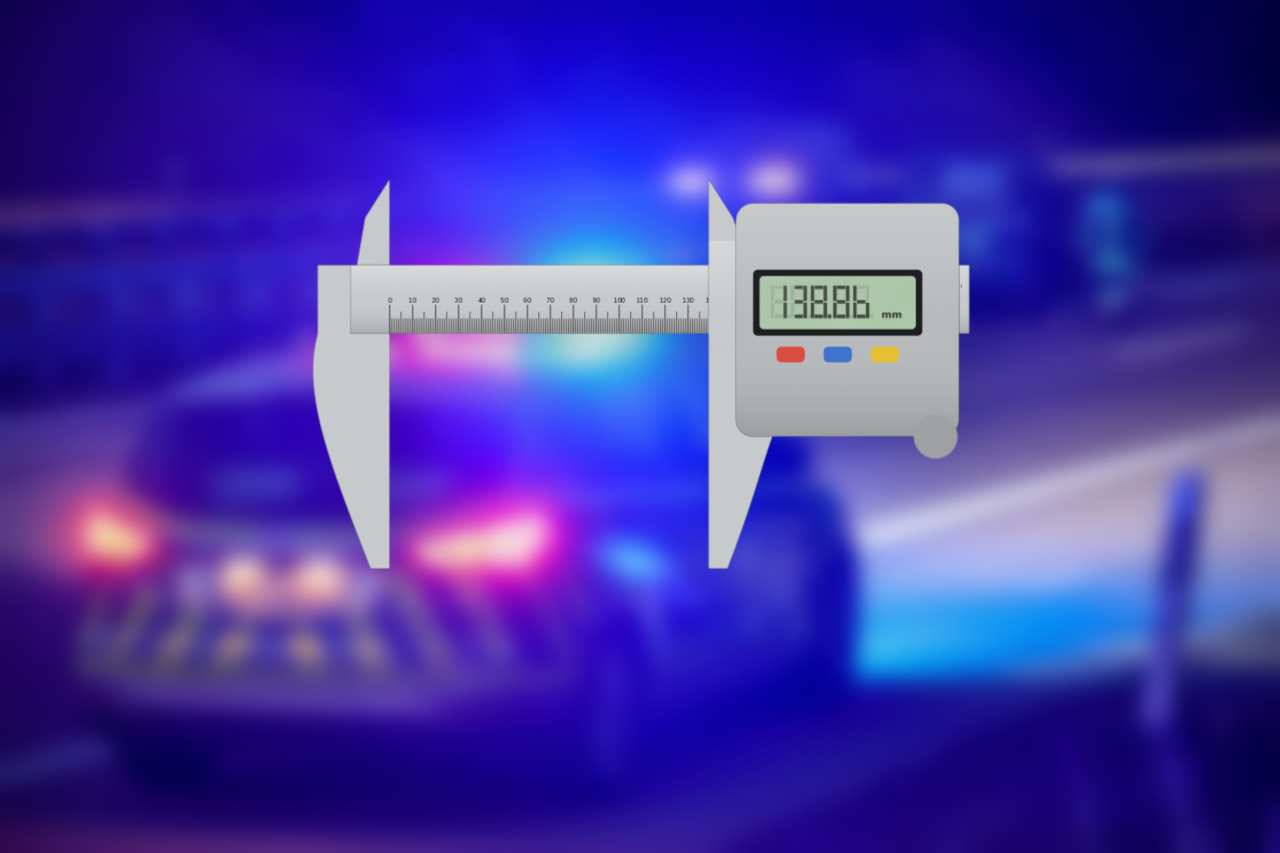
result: **138.86** mm
